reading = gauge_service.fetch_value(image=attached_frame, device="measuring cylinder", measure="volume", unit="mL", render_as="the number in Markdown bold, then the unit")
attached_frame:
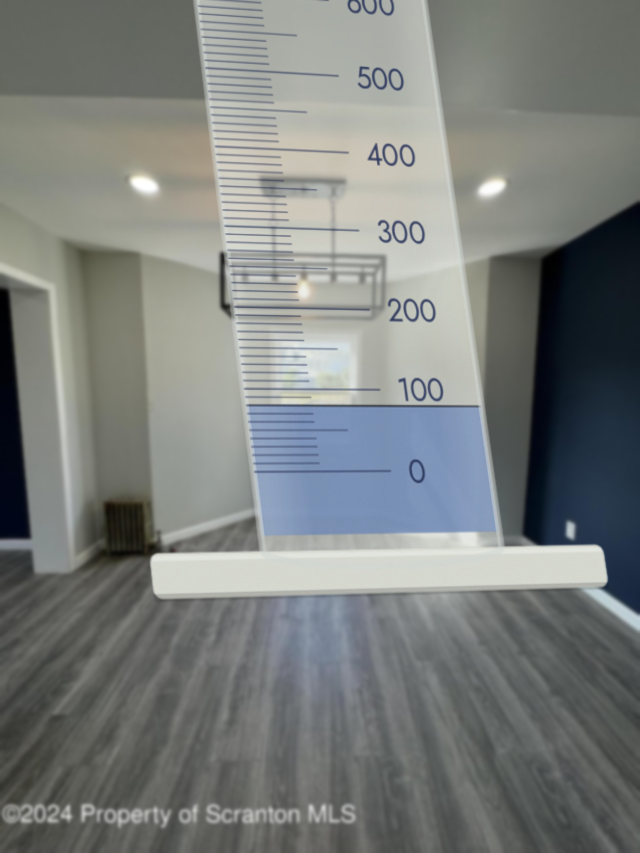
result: **80** mL
